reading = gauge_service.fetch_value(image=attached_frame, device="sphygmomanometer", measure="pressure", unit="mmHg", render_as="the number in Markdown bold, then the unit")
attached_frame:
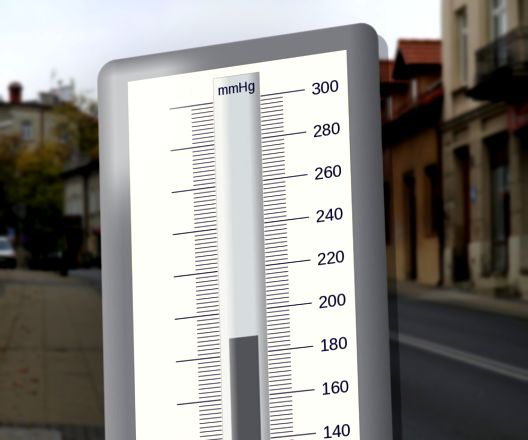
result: **188** mmHg
